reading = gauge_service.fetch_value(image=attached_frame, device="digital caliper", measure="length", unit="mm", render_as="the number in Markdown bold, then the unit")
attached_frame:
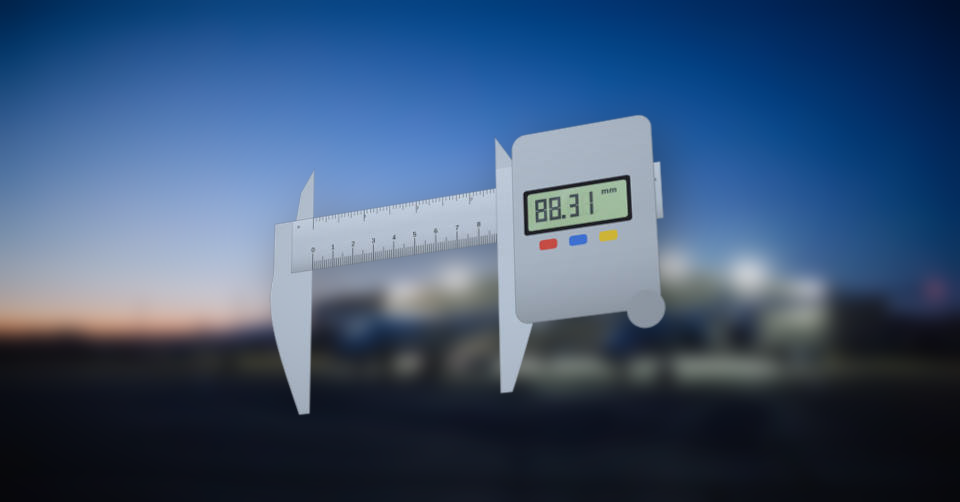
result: **88.31** mm
